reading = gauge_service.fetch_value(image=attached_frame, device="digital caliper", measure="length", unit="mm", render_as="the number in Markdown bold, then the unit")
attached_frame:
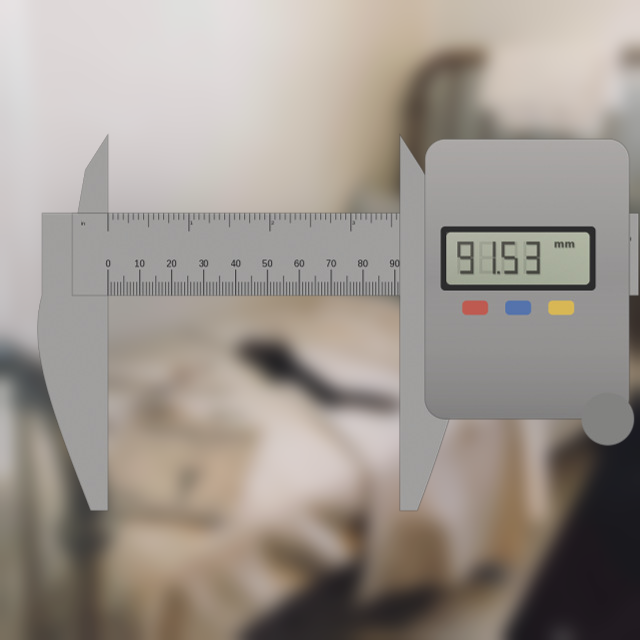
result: **91.53** mm
